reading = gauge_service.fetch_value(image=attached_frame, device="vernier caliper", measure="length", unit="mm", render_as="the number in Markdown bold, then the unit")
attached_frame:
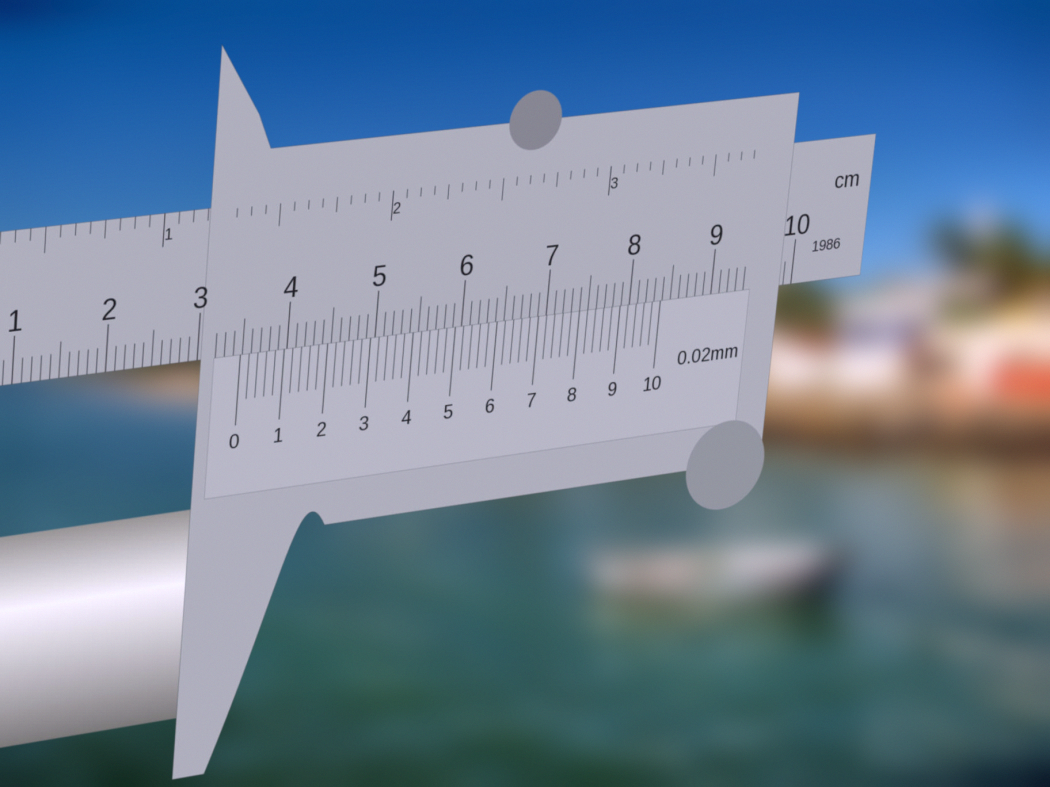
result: **34.8** mm
